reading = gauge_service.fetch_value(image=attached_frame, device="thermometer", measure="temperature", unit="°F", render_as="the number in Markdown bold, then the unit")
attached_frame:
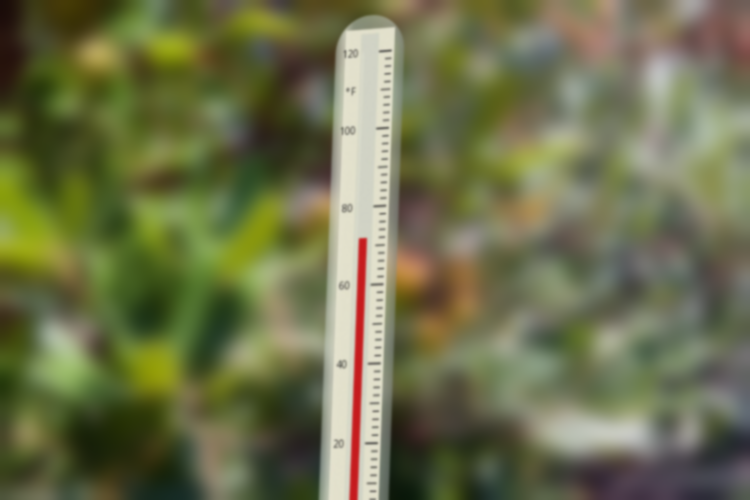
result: **72** °F
